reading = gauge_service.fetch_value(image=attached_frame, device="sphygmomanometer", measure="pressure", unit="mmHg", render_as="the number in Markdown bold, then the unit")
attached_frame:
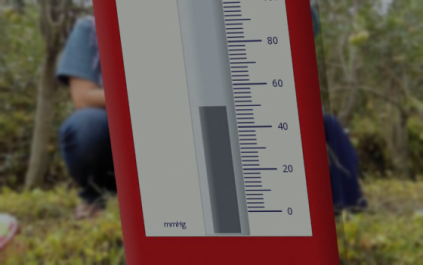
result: **50** mmHg
